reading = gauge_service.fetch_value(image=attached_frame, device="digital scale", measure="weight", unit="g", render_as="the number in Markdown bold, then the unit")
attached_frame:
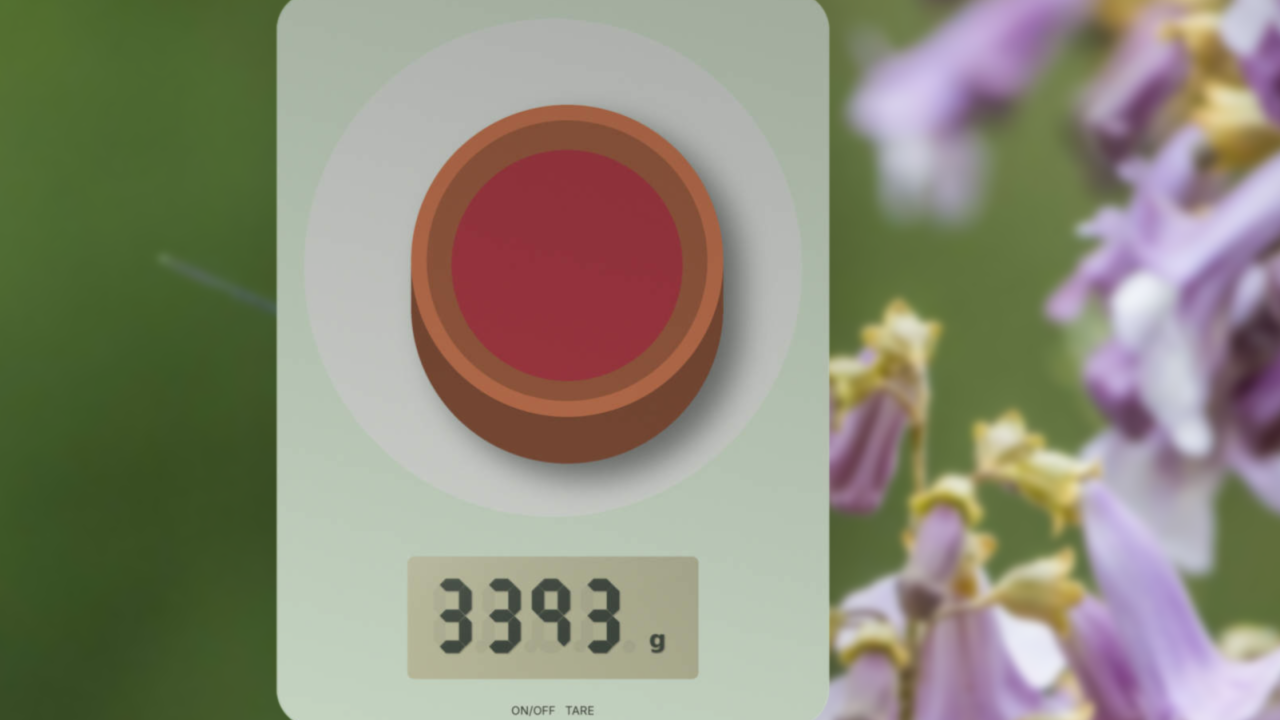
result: **3393** g
